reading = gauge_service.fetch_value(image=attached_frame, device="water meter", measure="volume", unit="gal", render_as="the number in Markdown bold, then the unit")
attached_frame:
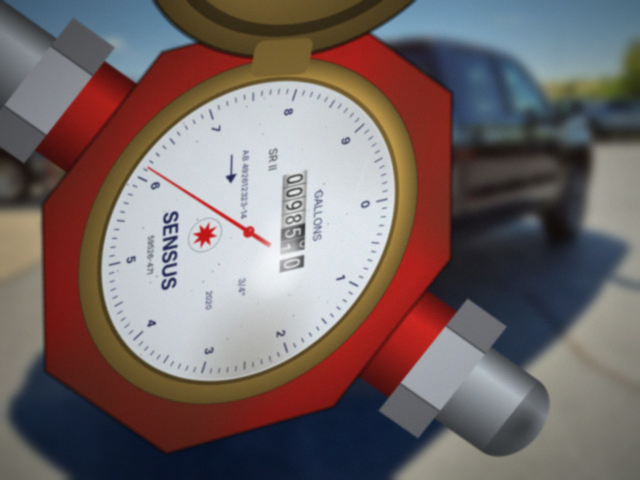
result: **98506.1** gal
